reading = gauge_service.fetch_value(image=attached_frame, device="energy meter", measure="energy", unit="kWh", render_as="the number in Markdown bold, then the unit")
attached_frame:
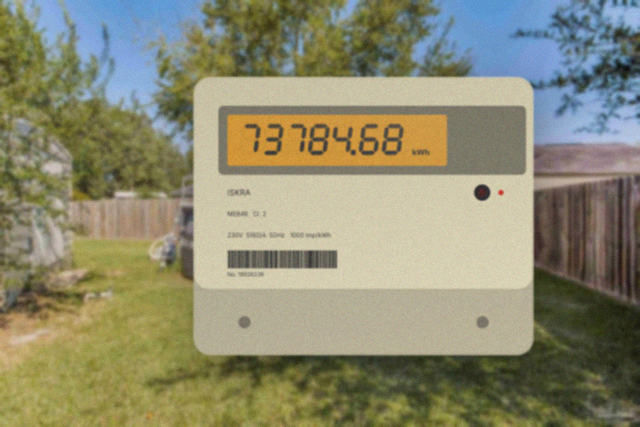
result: **73784.68** kWh
